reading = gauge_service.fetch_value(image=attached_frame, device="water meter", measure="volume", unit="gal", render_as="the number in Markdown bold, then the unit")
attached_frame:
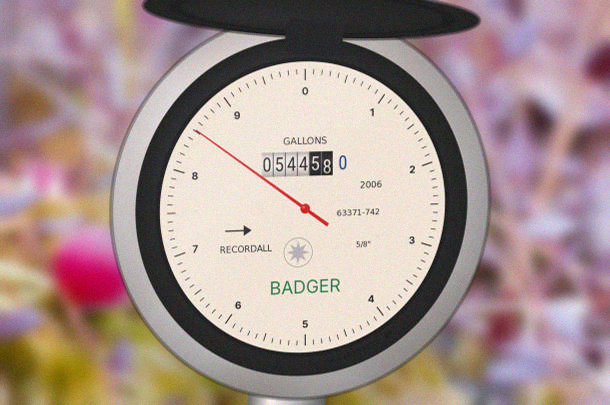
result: **544578.5** gal
